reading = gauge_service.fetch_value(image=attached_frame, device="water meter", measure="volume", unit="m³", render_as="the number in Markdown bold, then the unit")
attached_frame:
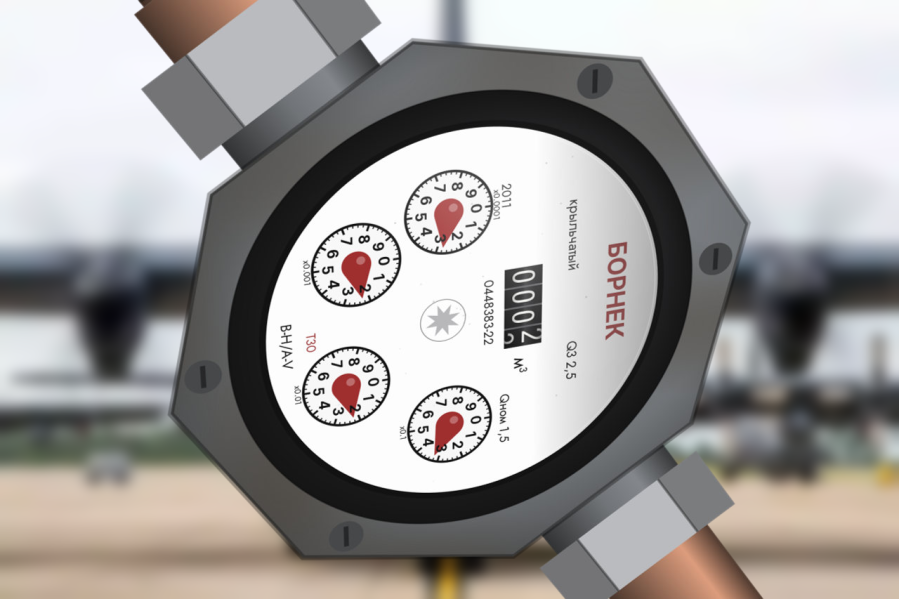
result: **2.3222** m³
